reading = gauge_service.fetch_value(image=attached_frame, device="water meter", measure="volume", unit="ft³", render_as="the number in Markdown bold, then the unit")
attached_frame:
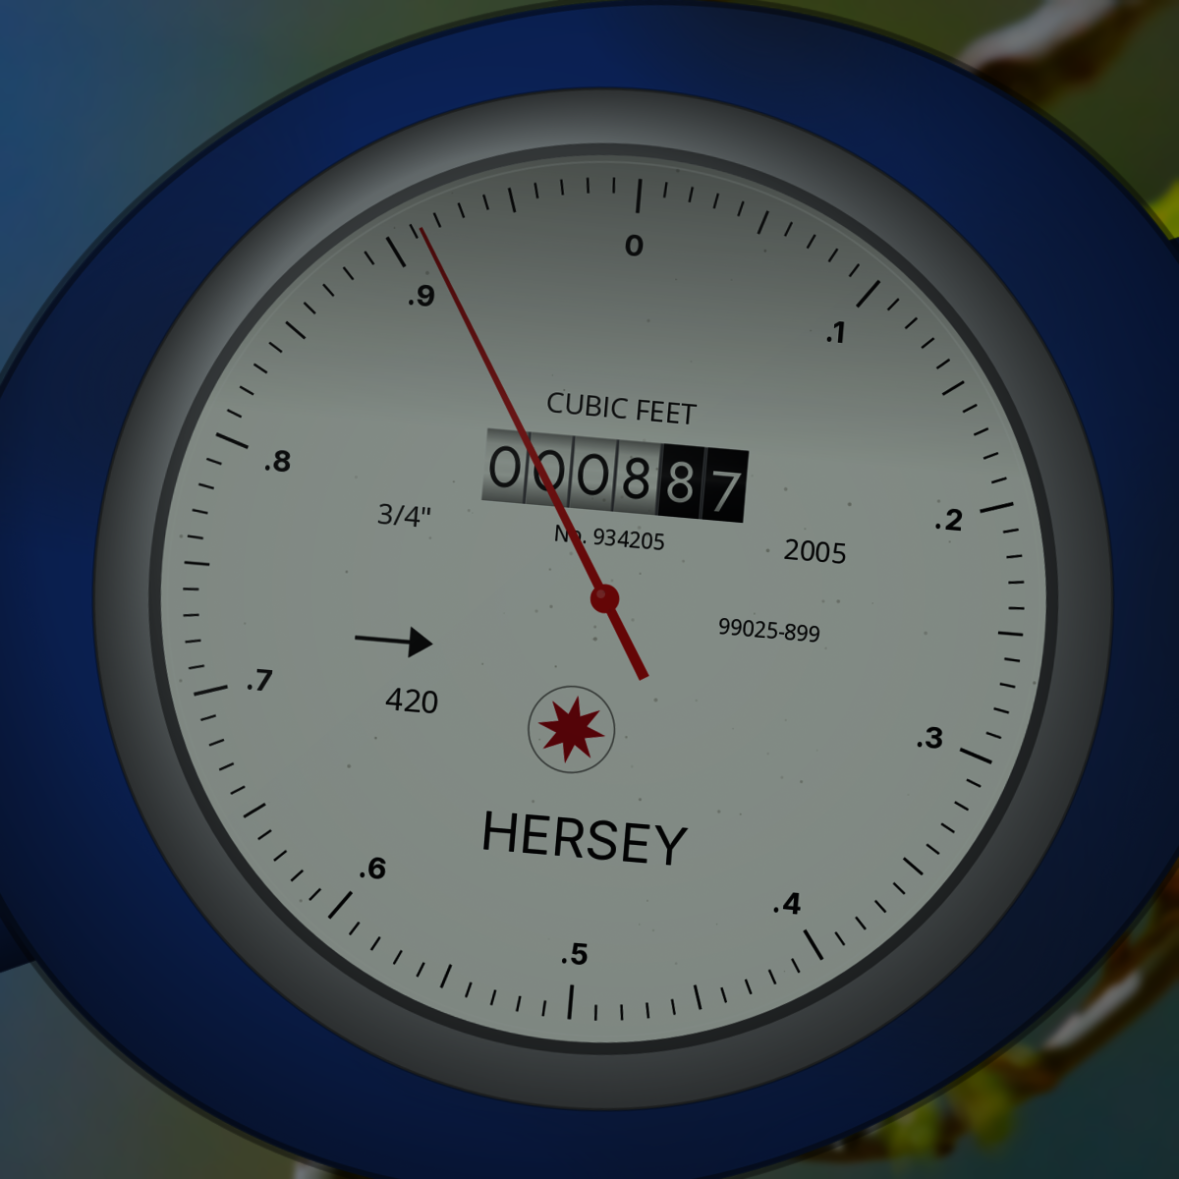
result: **886.91** ft³
